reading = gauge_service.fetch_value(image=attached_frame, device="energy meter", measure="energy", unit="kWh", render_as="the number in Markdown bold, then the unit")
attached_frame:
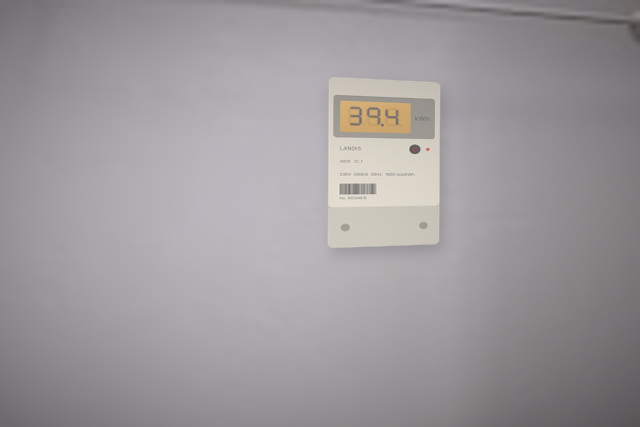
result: **39.4** kWh
